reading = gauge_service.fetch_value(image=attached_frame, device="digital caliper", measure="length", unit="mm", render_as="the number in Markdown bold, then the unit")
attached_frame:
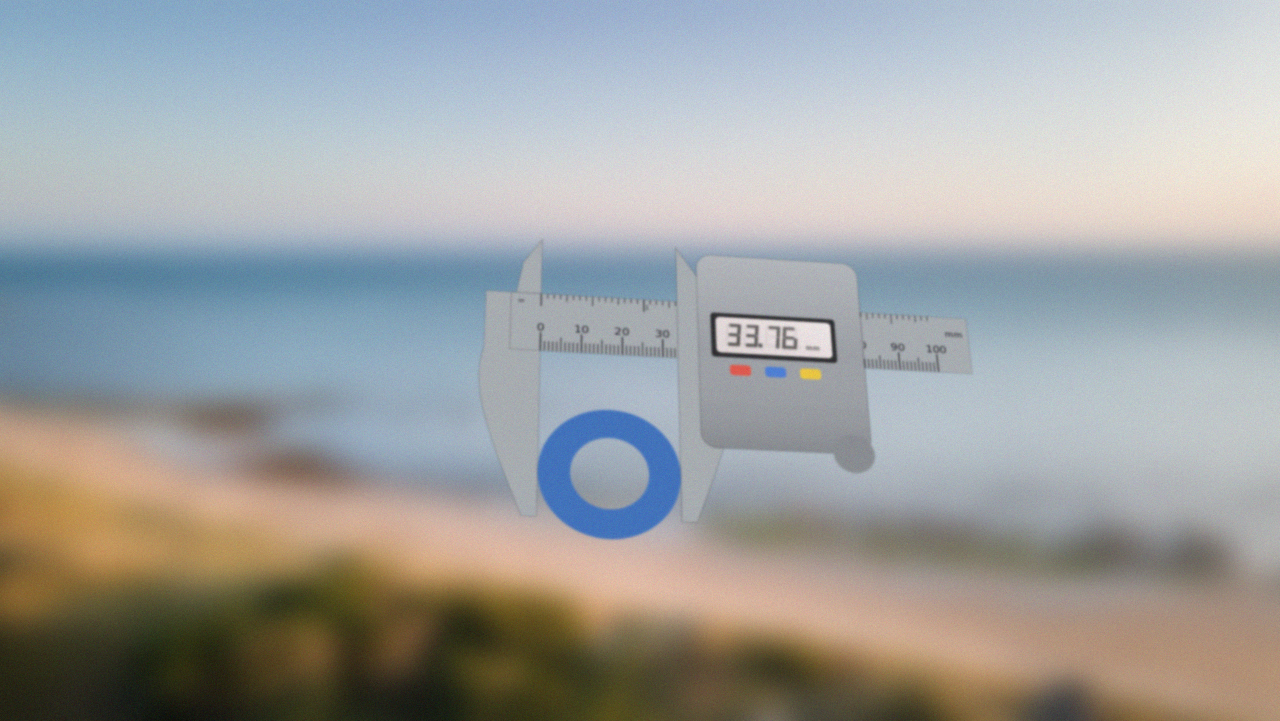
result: **33.76** mm
